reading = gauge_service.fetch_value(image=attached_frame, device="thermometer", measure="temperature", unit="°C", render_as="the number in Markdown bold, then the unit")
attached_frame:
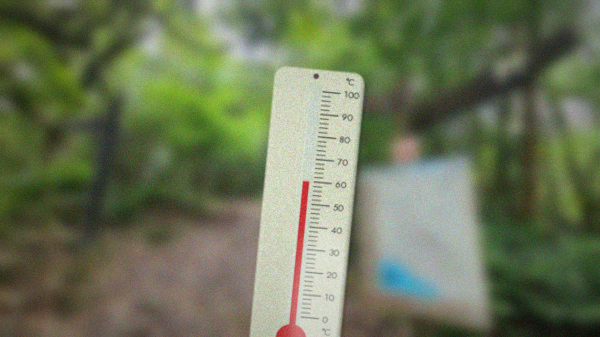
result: **60** °C
